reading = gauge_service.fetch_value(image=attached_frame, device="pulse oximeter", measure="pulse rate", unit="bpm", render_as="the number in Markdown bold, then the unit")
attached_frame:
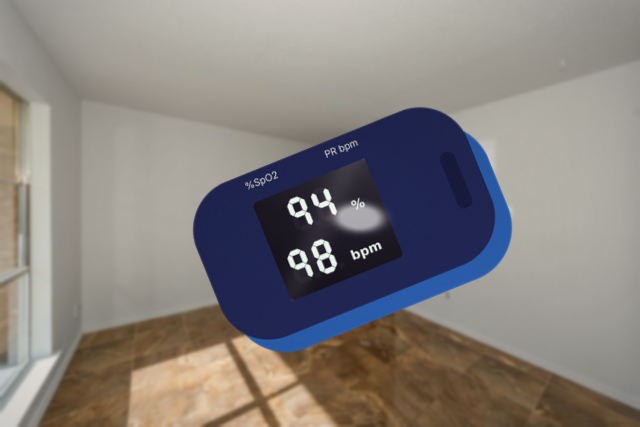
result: **98** bpm
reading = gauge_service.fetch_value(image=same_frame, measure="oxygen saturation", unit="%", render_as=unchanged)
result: **94** %
